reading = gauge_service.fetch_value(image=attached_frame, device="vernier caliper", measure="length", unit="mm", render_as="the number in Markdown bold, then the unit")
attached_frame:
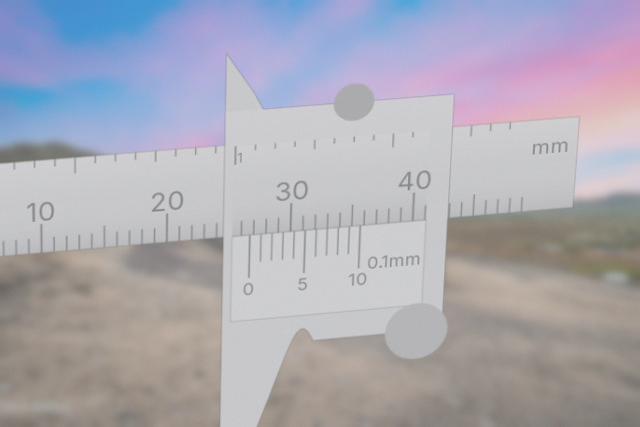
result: **26.7** mm
